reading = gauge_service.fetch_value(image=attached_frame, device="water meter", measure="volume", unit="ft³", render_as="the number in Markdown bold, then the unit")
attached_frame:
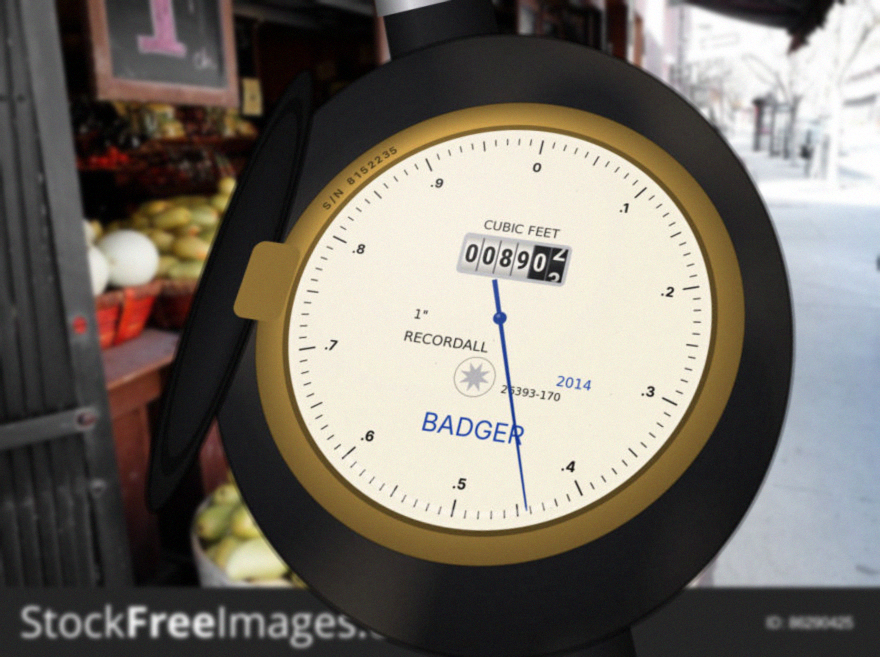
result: **8902.44** ft³
